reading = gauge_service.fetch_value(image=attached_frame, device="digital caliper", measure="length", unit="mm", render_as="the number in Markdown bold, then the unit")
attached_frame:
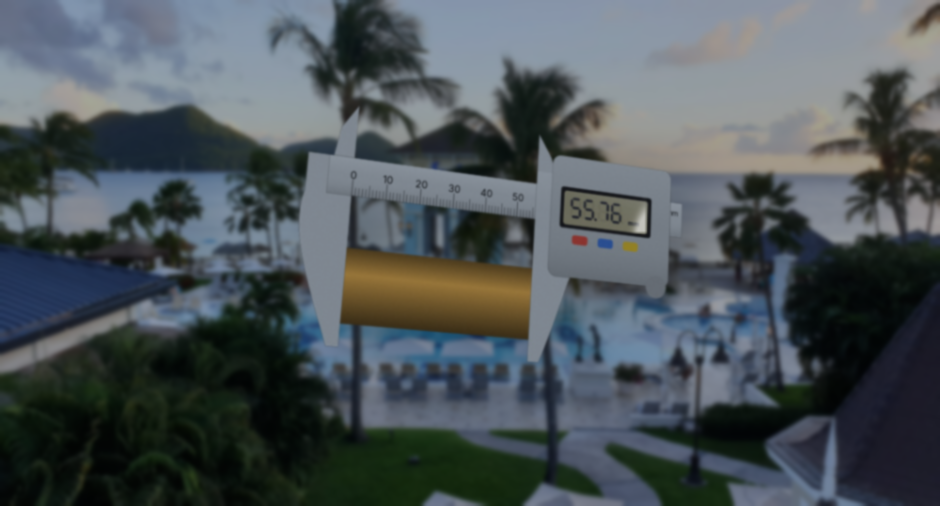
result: **55.76** mm
